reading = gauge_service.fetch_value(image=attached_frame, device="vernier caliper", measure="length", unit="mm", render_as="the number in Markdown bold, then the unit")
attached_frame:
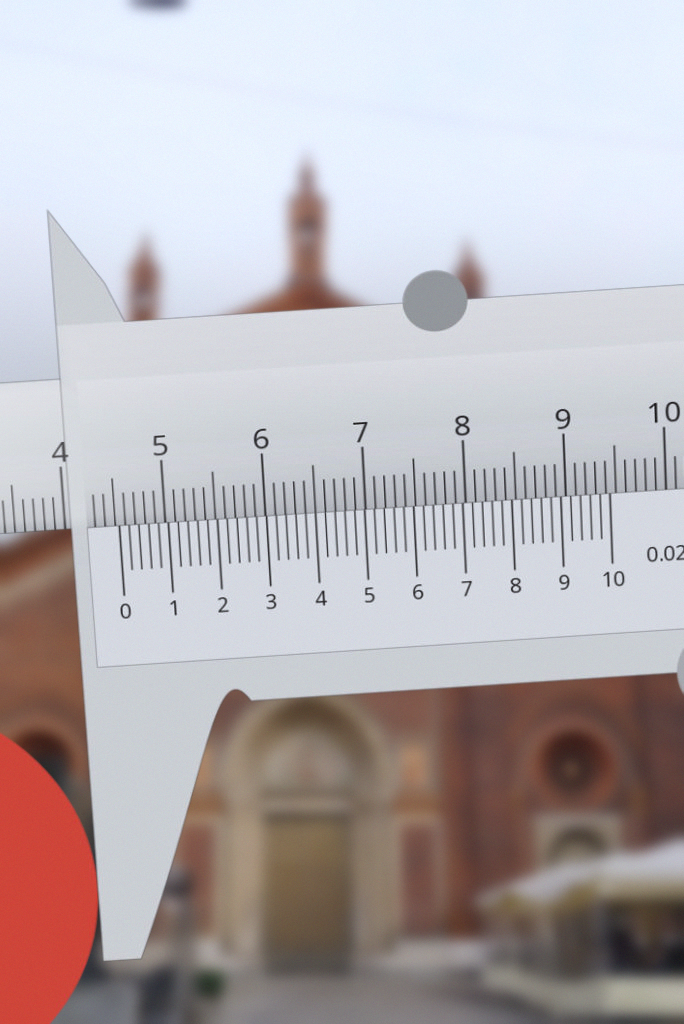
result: **45.4** mm
